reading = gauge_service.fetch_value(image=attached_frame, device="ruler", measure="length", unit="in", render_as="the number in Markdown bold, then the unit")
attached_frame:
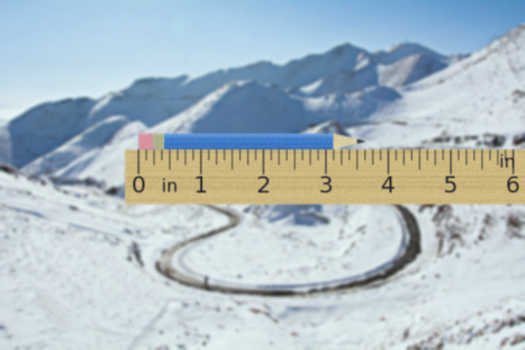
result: **3.625** in
